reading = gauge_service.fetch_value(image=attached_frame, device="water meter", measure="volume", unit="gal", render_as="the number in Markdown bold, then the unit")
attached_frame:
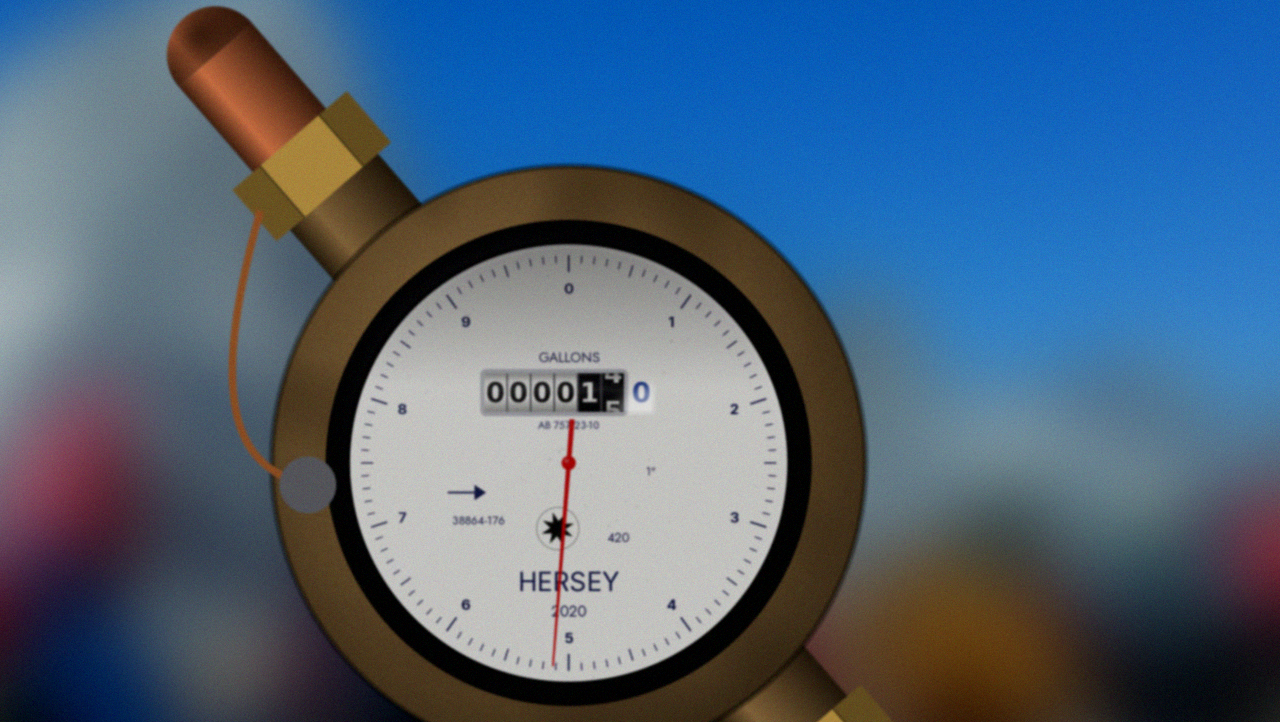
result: **145.1** gal
